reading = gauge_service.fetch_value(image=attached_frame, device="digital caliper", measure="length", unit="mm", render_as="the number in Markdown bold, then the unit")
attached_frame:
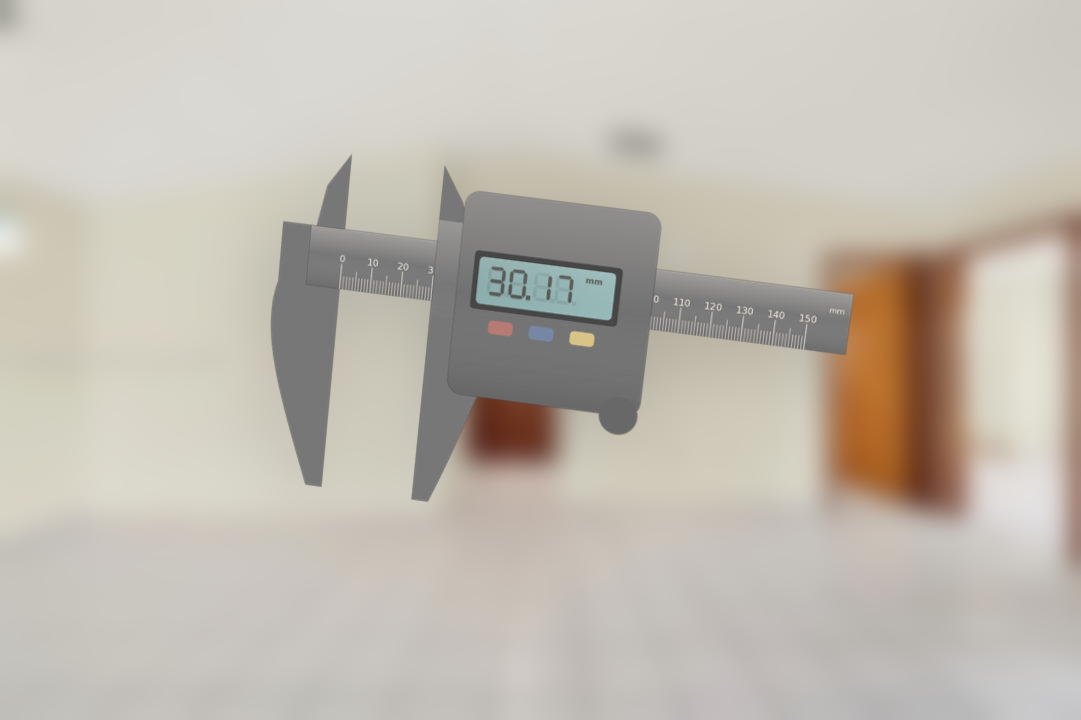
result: **30.17** mm
